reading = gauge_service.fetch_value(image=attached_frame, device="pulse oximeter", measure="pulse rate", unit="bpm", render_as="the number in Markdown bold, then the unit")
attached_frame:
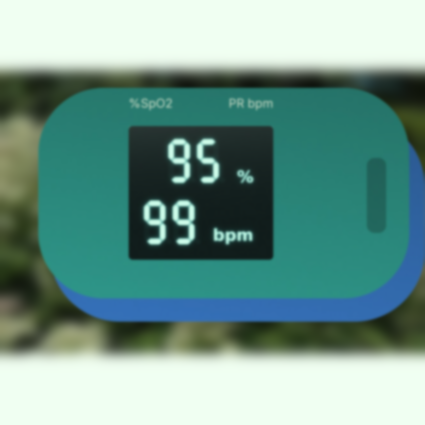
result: **99** bpm
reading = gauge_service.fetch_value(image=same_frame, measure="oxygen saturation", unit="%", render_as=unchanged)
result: **95** %
